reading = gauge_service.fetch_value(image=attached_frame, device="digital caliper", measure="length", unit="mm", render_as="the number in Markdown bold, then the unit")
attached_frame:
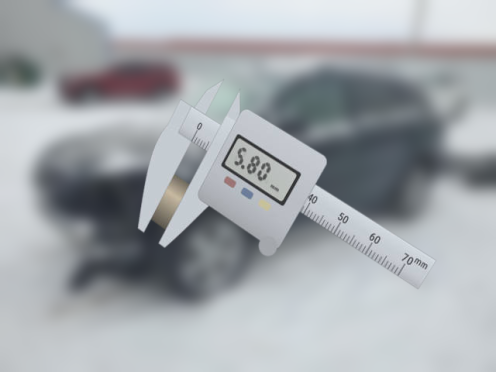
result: **5.80** mm
